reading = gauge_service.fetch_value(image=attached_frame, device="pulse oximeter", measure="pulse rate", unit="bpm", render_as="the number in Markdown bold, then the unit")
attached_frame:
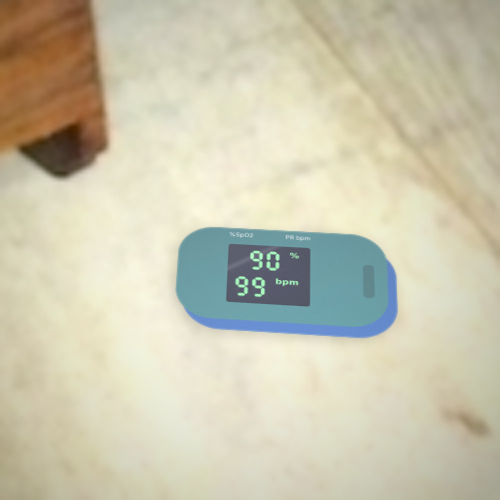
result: **99** bpm
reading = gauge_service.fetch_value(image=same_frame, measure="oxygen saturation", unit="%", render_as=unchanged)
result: **90** %
